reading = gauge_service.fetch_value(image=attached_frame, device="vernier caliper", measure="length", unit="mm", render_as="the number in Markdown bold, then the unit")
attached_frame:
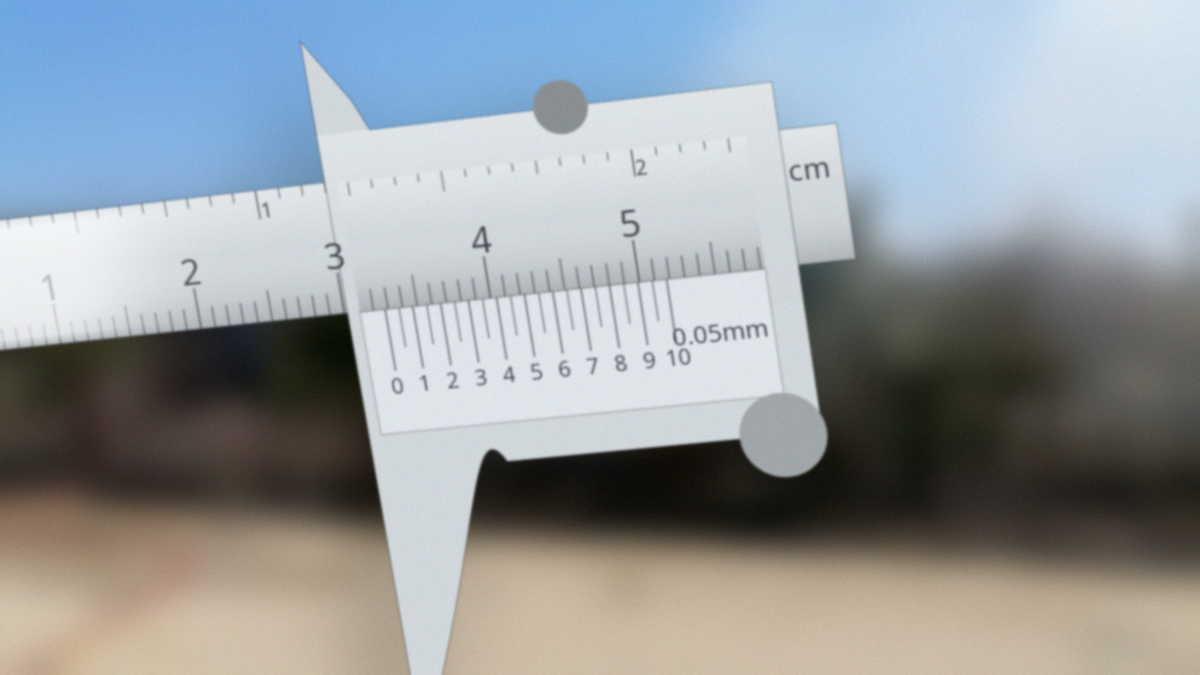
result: **32.8** mm
